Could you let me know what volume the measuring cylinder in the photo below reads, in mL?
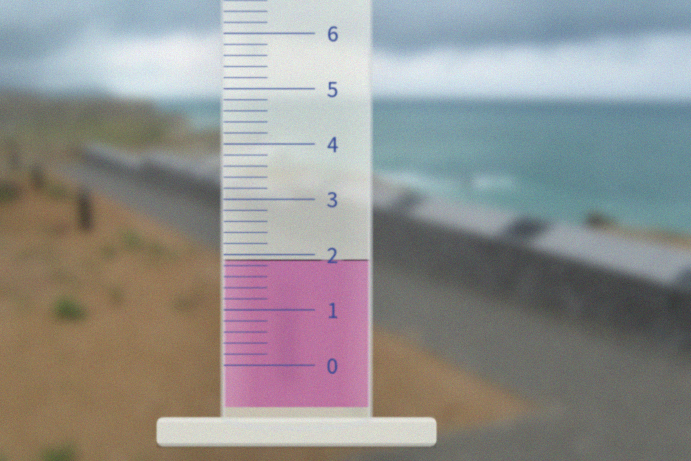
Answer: 1.9 mL
